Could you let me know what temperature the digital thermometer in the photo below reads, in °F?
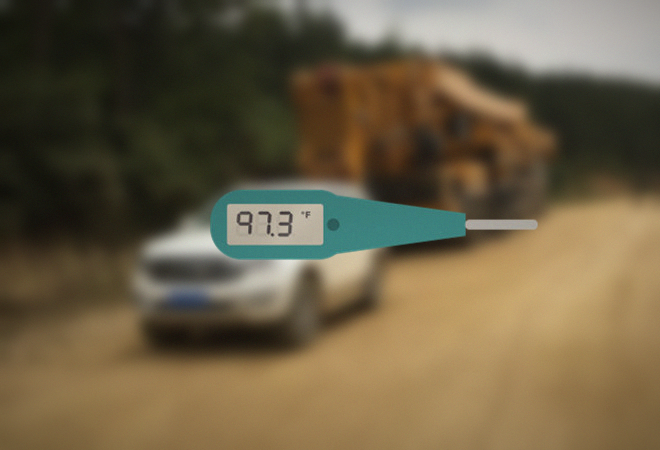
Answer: 97.3 °F
